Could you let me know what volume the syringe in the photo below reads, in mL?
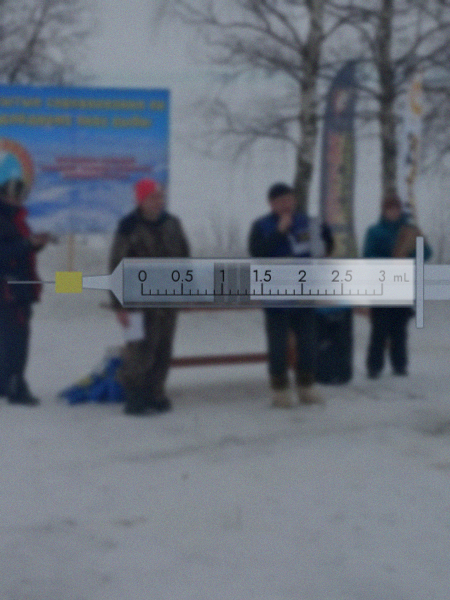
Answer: 0.9 mL
